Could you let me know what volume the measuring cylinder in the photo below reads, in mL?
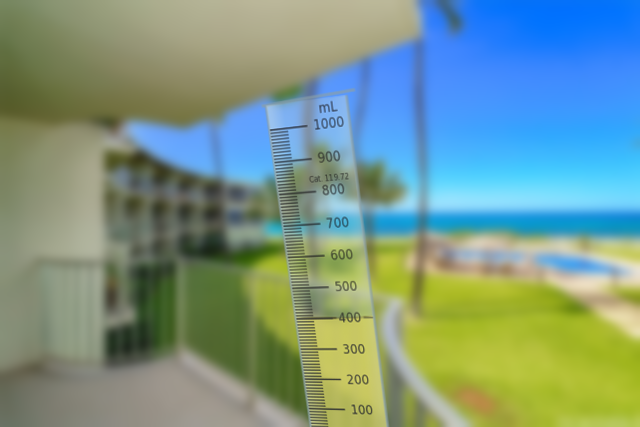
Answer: 400 mL
